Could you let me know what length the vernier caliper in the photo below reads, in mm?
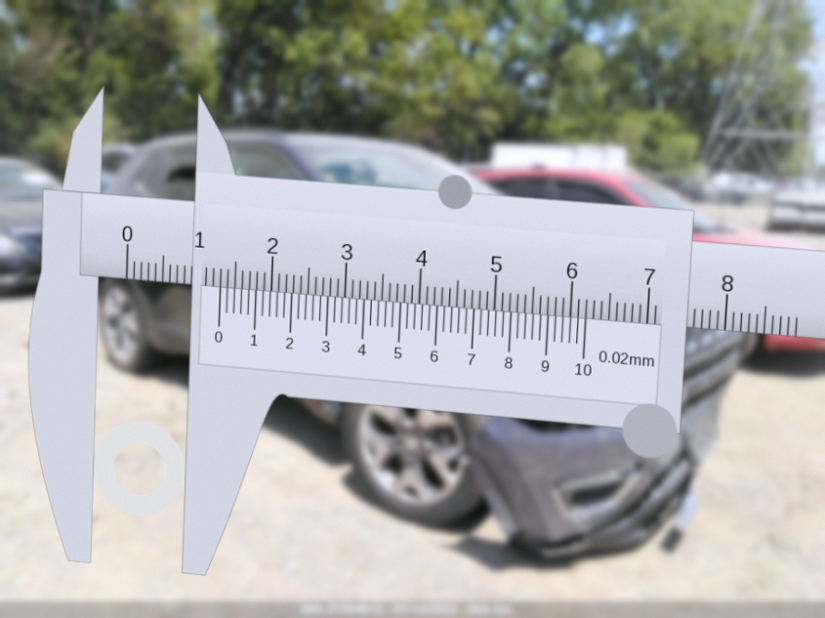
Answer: 13.0 mm
